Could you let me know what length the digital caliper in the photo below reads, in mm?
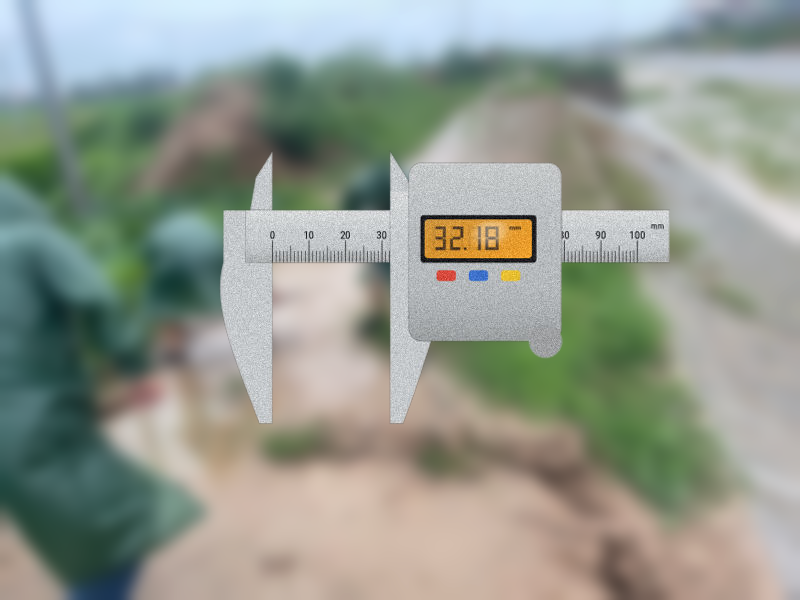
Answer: 32.18 mm
